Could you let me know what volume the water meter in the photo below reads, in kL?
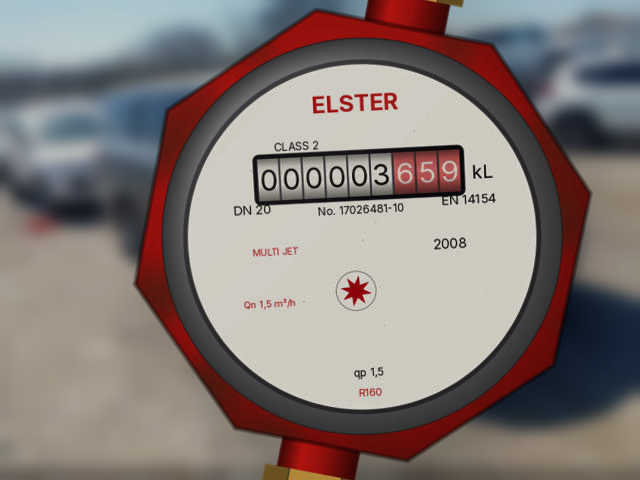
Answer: 3.659 kL
